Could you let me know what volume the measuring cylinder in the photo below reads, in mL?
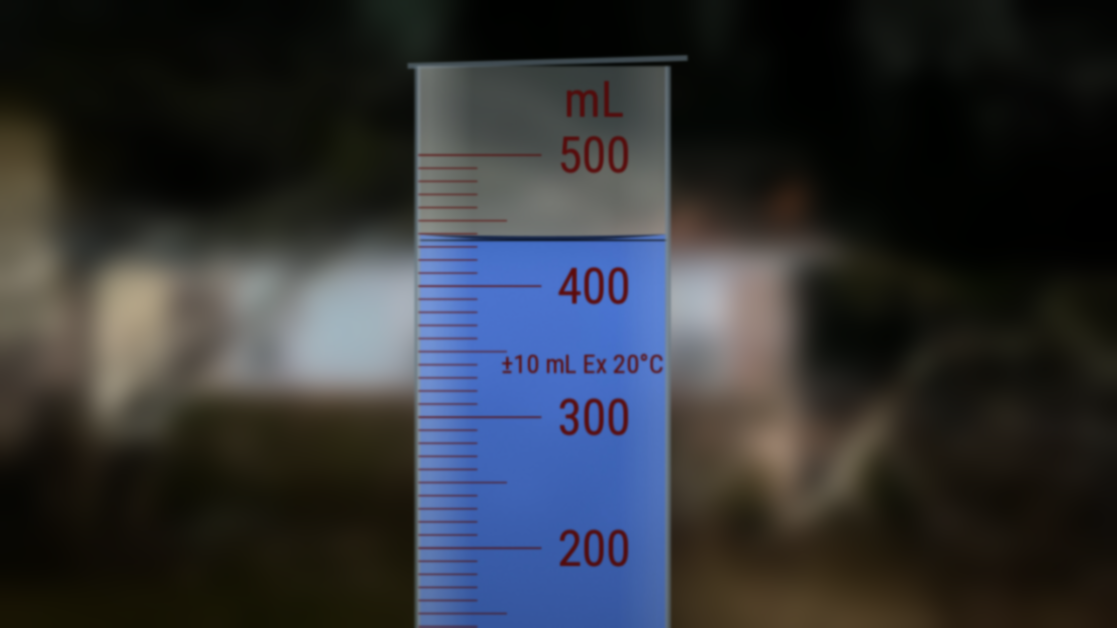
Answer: 435 mL
